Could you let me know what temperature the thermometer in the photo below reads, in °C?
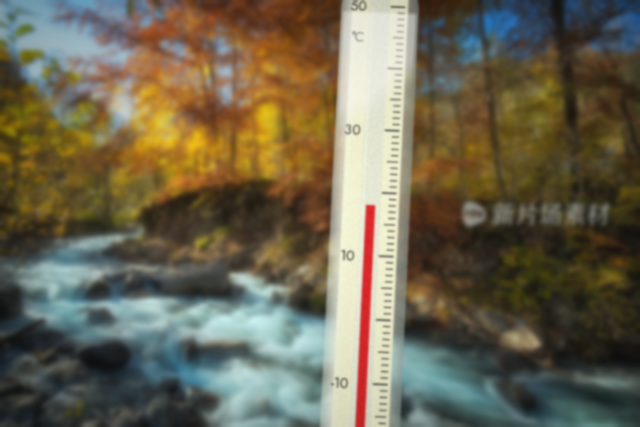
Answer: 18 °C
